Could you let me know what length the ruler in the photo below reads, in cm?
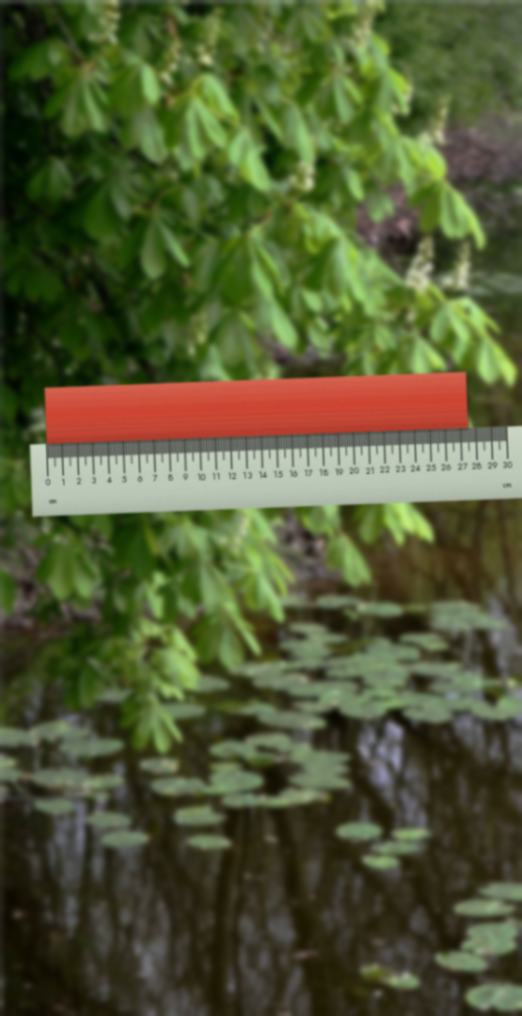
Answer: 27.5 cm
